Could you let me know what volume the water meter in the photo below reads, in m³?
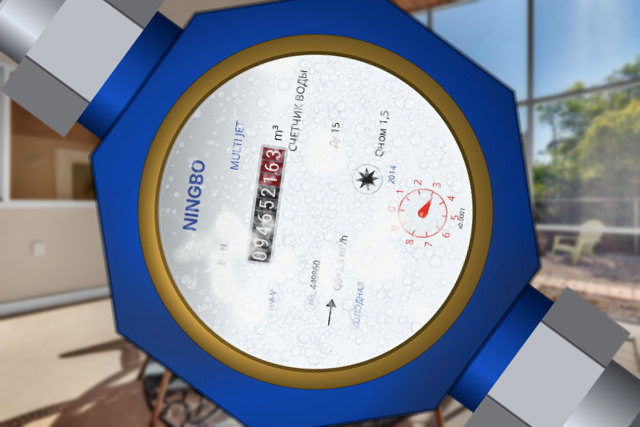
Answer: 94652.1633 m³
